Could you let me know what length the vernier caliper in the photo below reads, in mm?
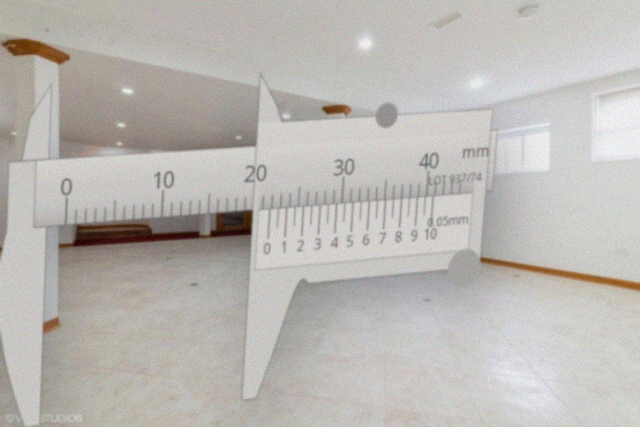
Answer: 21.8 mm
